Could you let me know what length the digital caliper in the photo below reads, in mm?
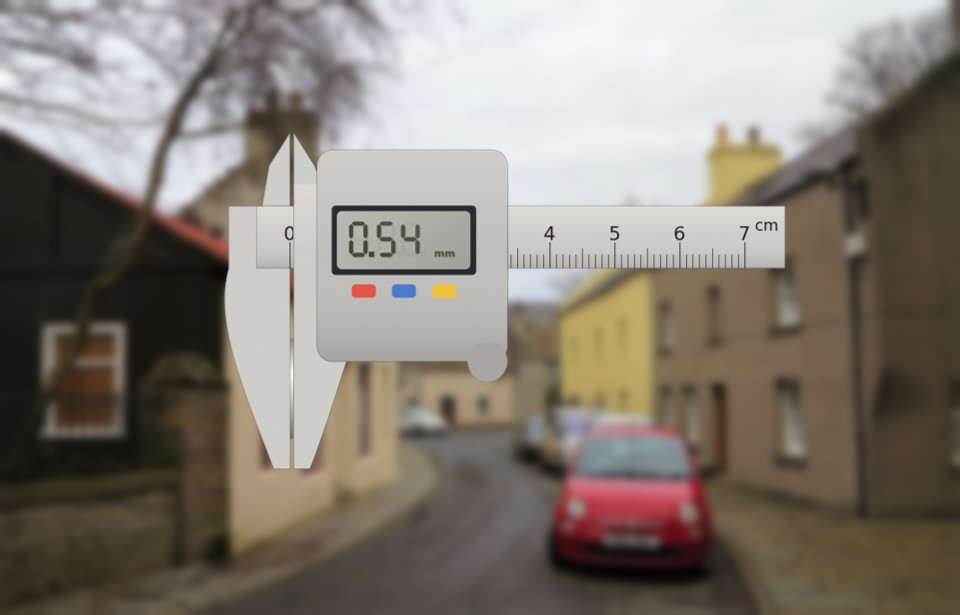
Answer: 0.54 mm
